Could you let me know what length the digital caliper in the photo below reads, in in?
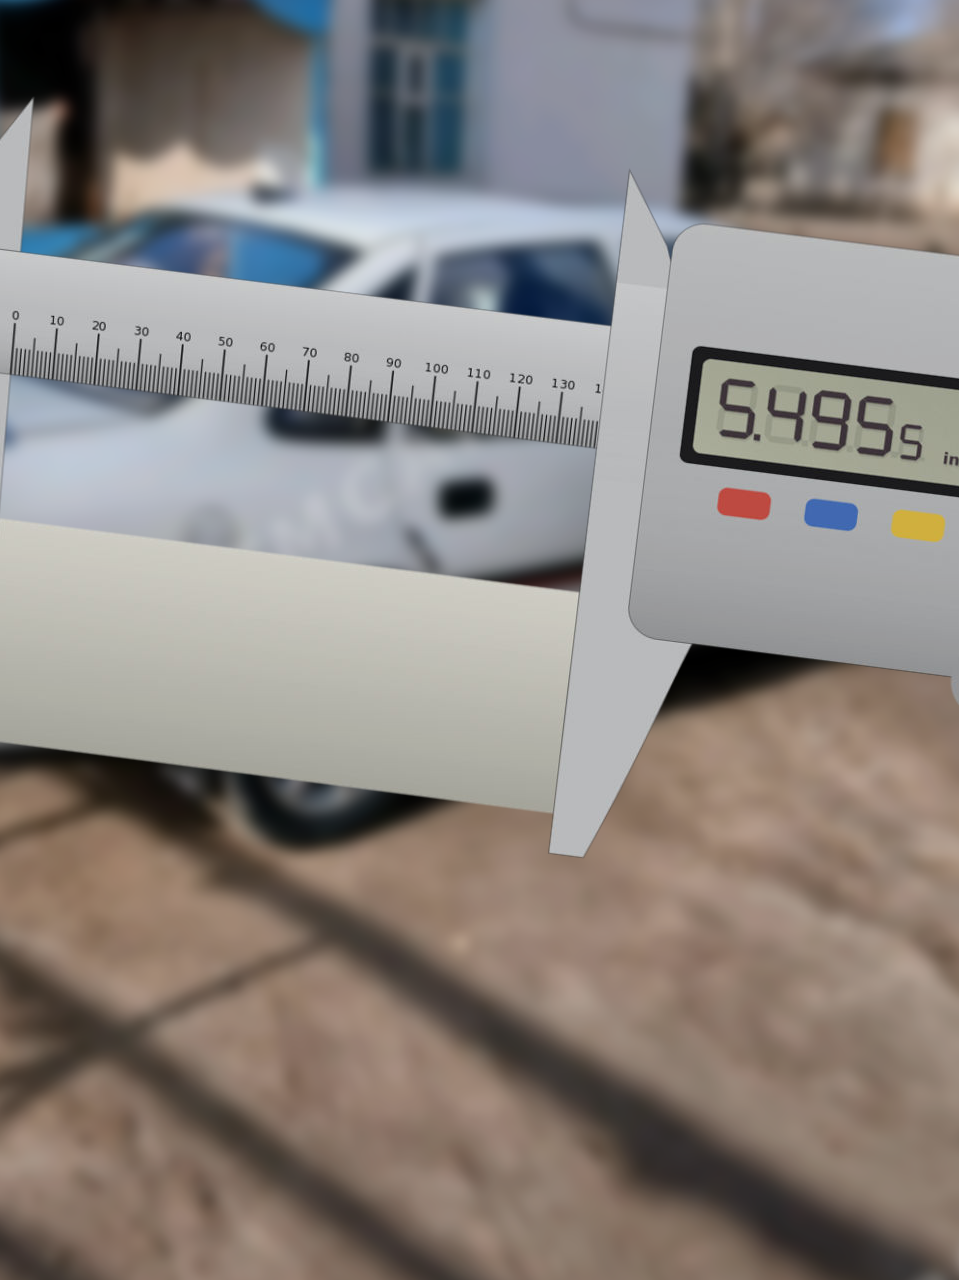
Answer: 5.4955 in
